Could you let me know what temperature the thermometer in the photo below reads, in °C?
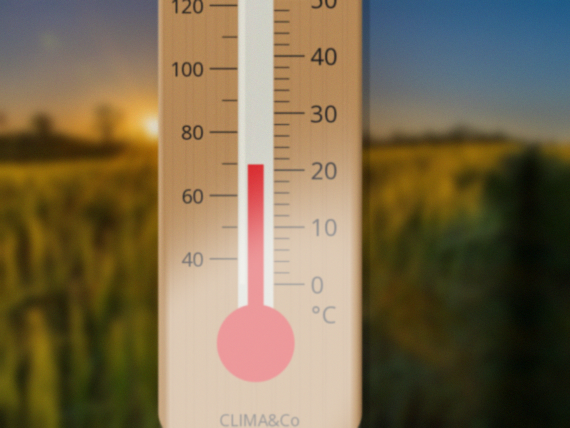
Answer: 21 °C
